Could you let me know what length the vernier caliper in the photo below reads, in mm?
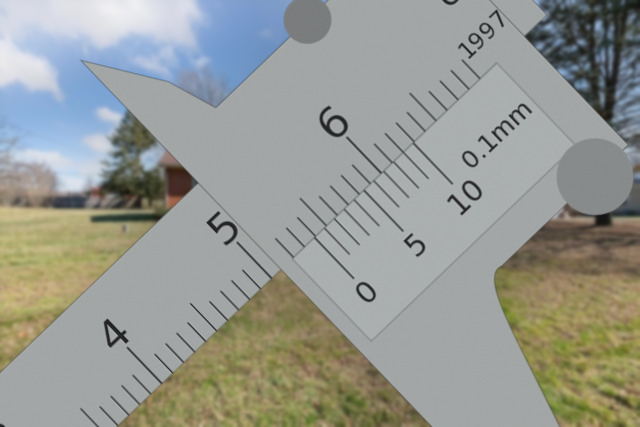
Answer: 53.9 mm
